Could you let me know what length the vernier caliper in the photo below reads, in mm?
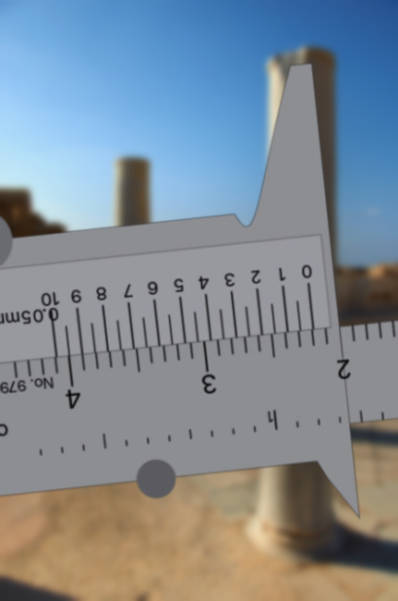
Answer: 21.9 mm
